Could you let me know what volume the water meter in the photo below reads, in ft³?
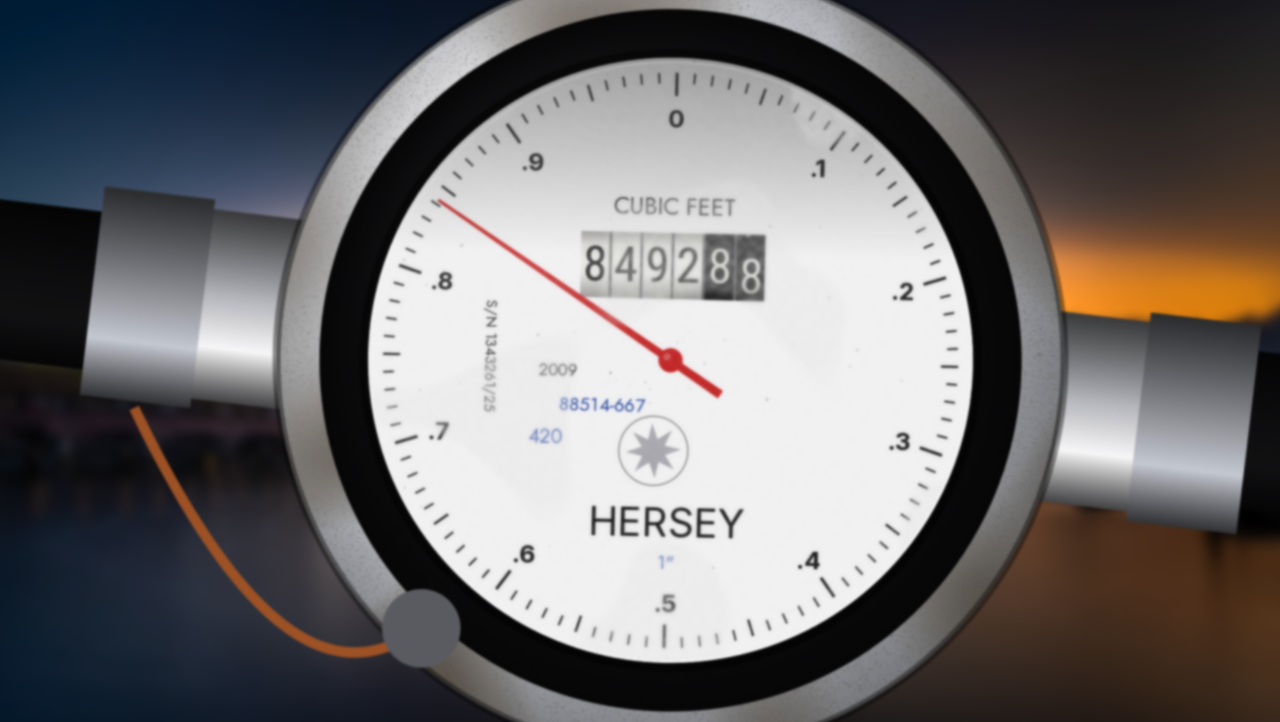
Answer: 849287.84 ft³
